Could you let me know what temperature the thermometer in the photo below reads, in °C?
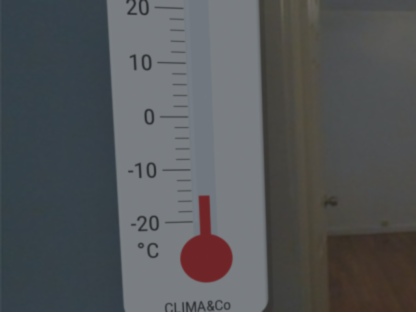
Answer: -15 °C
